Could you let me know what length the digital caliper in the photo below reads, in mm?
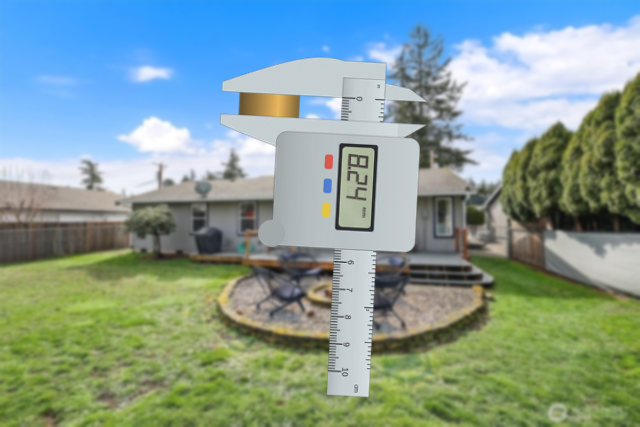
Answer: 8.24 mm
